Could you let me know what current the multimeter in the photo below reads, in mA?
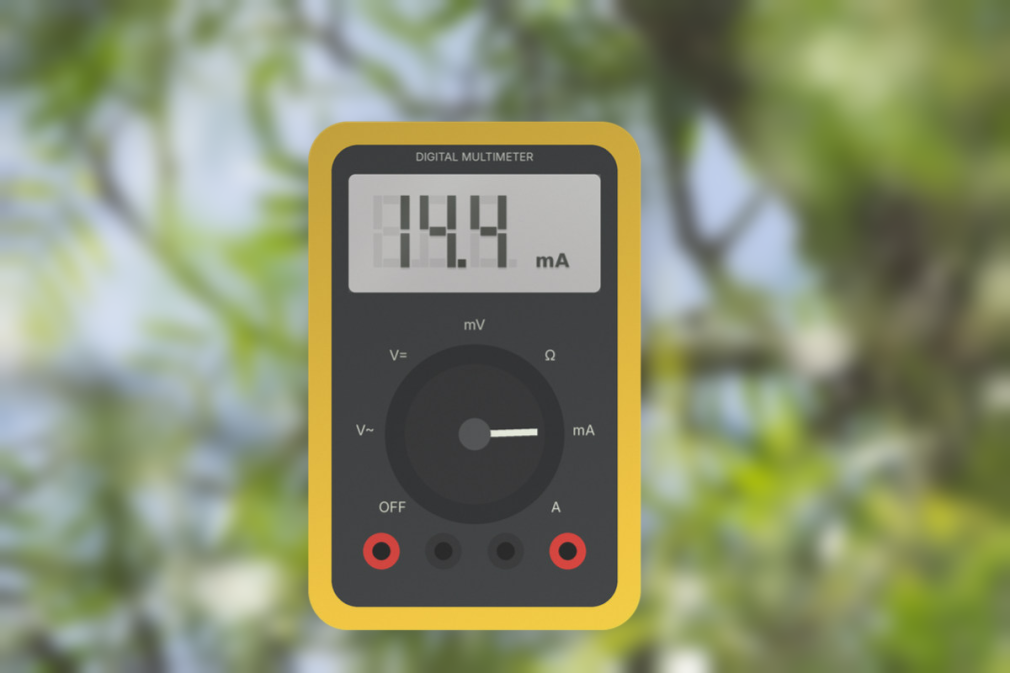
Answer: 14.4 mA
